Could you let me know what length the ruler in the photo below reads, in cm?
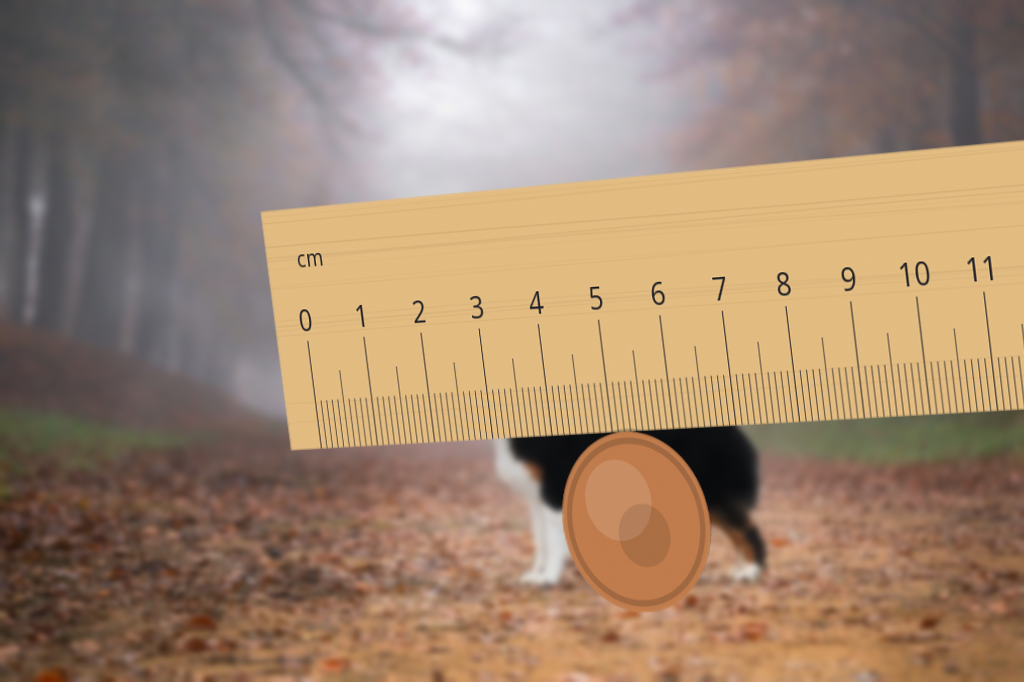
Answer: 2.4 cm
